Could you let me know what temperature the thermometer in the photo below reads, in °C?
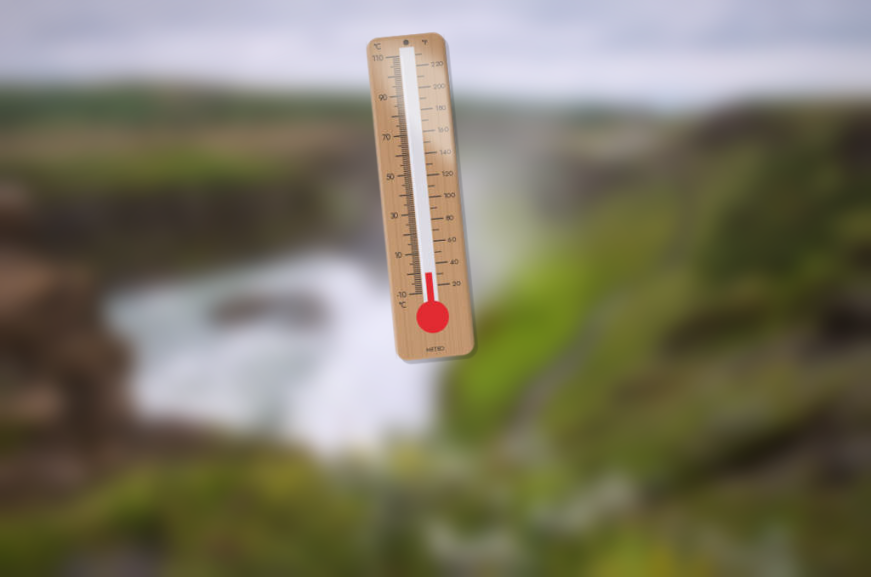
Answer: 0 °C
